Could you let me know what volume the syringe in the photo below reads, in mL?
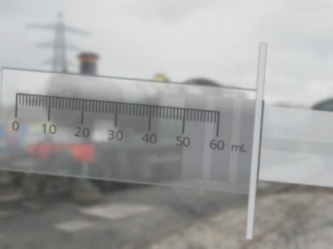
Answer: 50 mL
